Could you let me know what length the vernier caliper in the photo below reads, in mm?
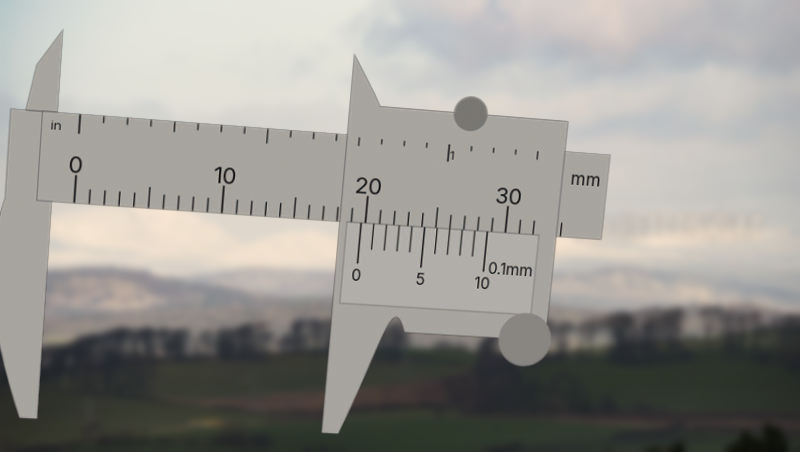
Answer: 19.7 mm
